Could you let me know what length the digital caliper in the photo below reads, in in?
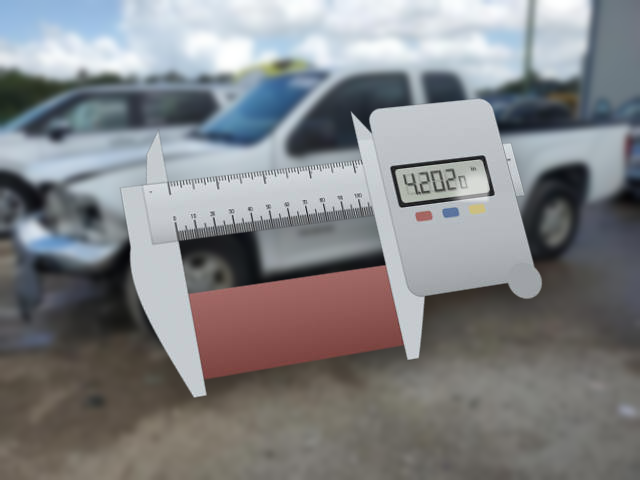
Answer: 4.2020 in
